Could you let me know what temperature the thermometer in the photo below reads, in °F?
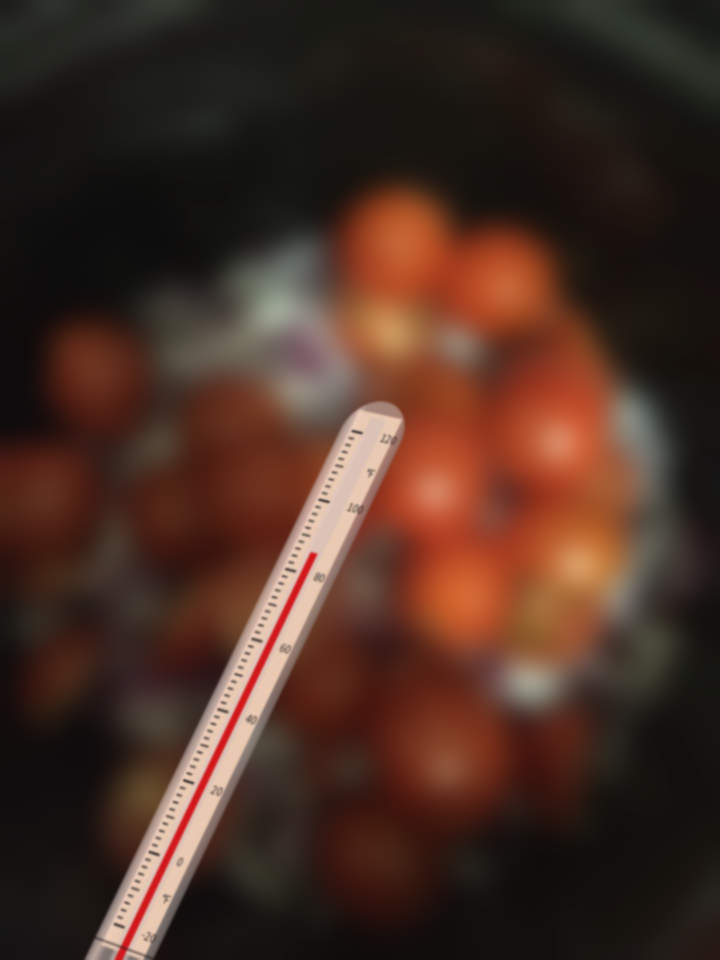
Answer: 86 °F
